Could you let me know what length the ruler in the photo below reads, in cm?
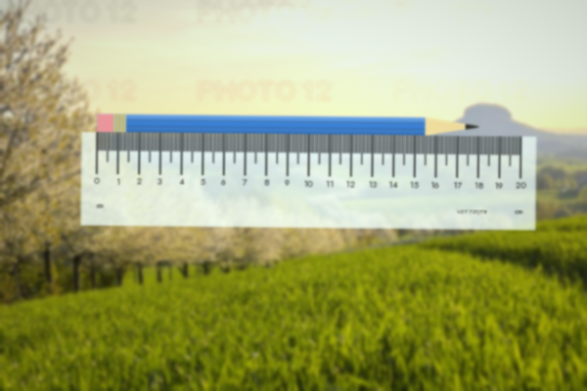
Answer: 18 cm
